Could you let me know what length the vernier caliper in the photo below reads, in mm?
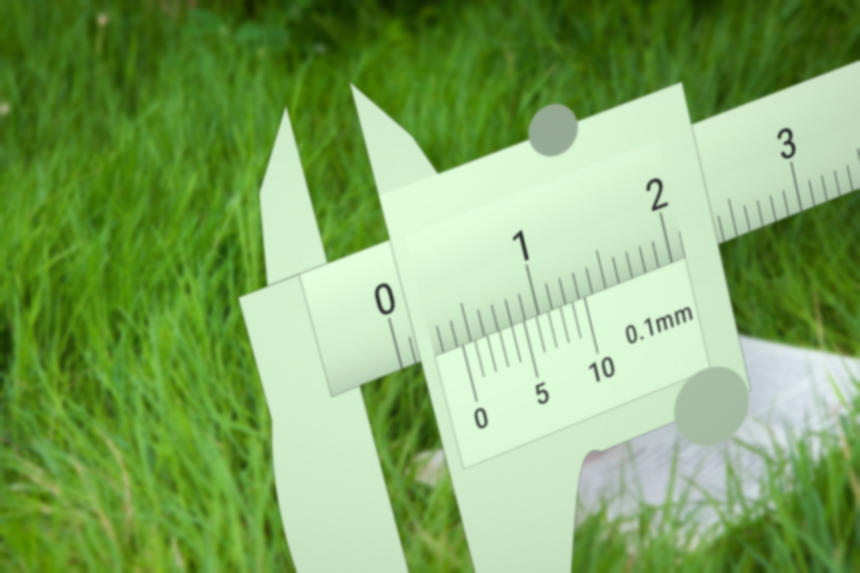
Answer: 4.4 mm
